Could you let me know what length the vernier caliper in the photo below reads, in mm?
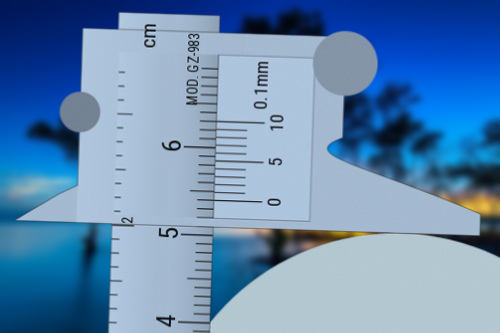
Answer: 54.0 mm
